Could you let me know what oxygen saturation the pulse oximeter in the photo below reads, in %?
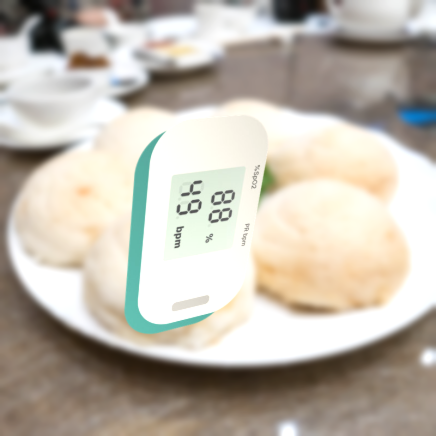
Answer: 88 %
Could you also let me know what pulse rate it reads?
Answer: 49 bpm
